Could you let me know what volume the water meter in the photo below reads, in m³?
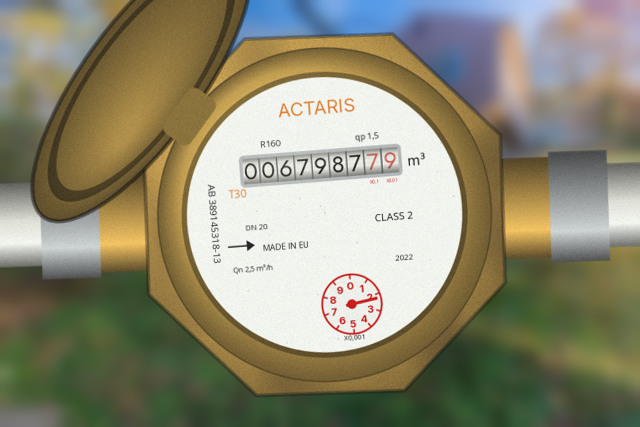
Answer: 67987.792 m³
